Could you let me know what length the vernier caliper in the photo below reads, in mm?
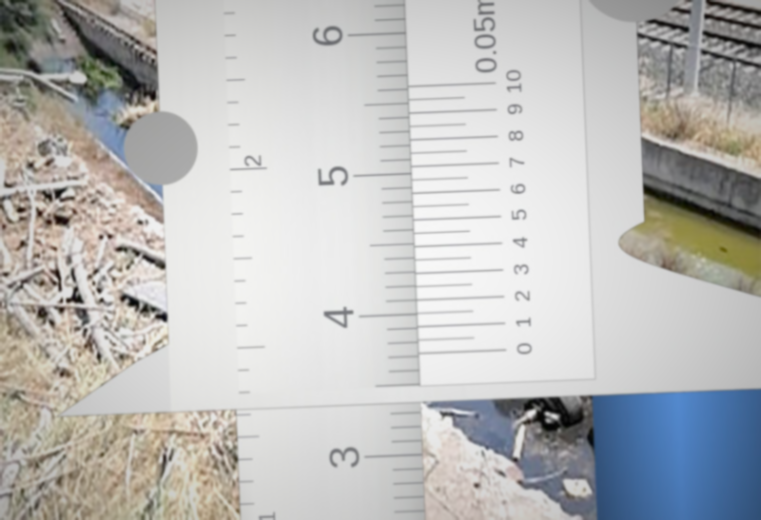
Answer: 37.2 mm
